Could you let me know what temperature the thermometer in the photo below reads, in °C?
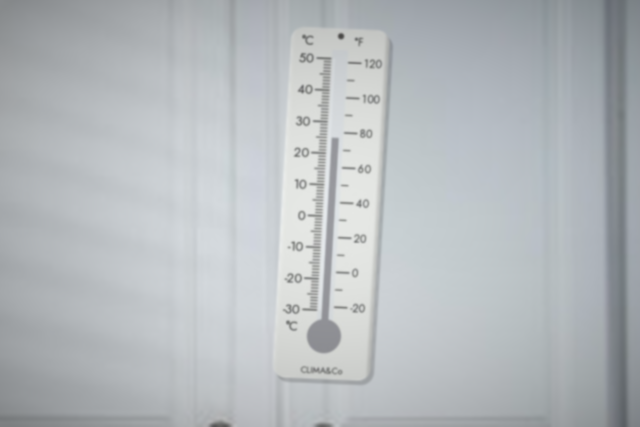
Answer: 25 °C
